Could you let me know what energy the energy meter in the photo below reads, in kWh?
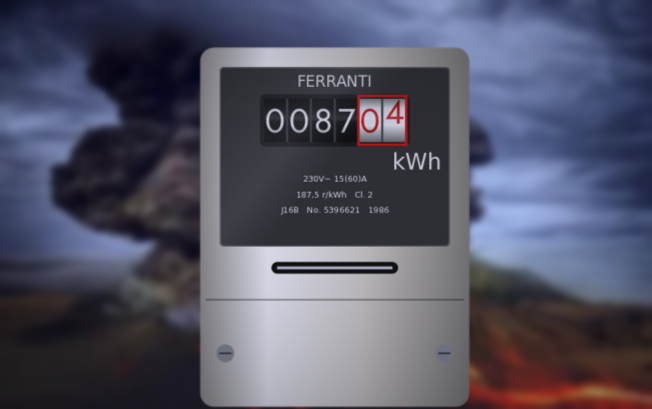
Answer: 87.04 kWh
